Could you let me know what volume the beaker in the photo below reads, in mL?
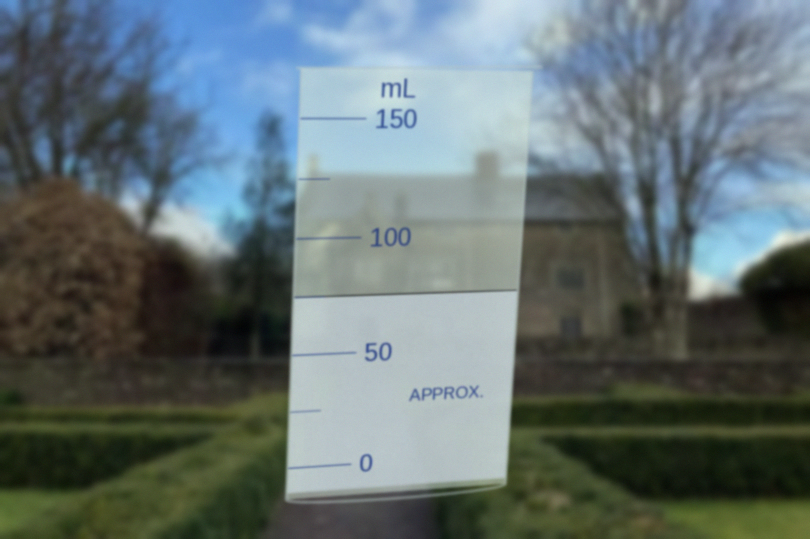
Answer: 75 mL
